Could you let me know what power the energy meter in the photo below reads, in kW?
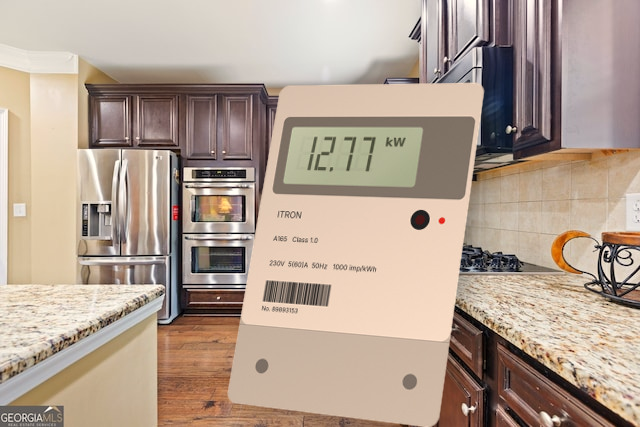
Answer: 12.77 kW
